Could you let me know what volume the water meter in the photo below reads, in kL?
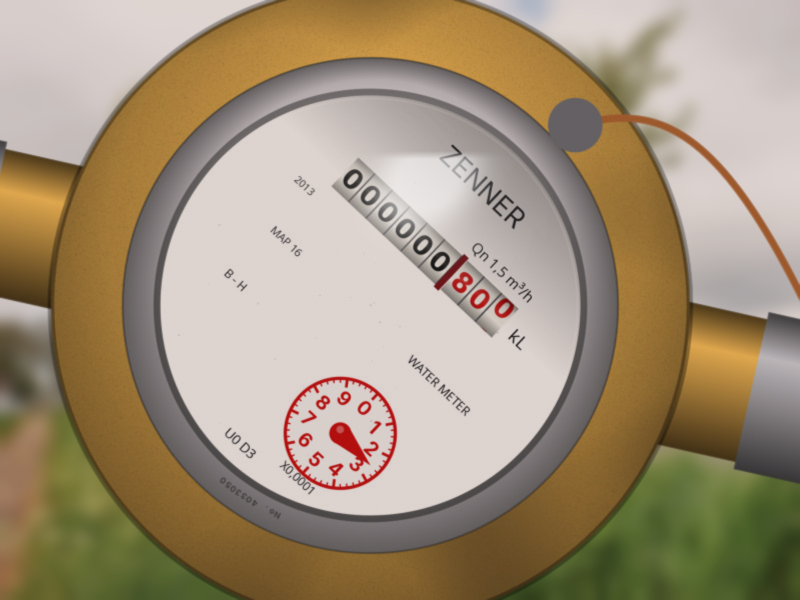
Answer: 0.8002 kL
